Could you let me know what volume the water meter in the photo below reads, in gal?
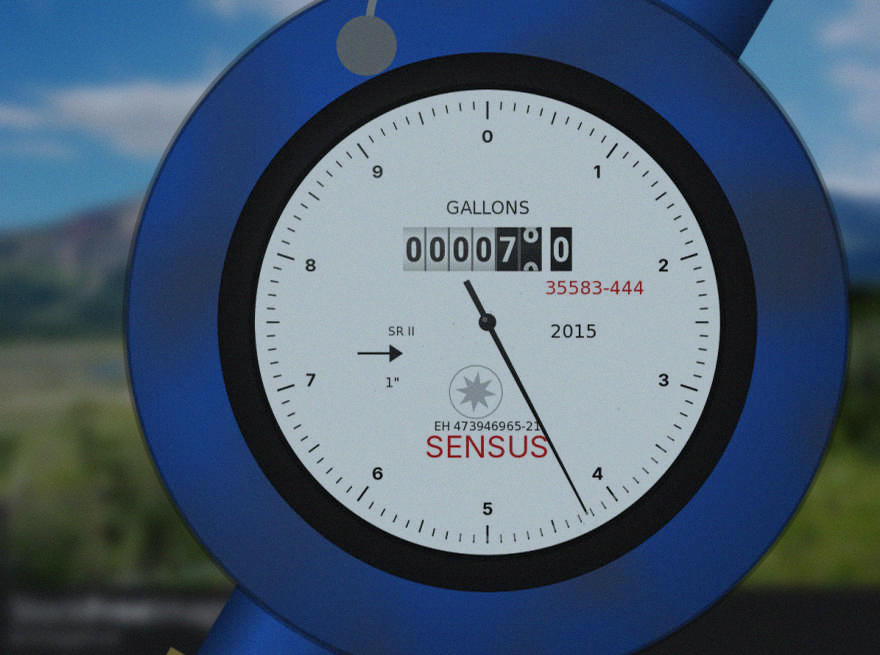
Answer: 784.2 gal
